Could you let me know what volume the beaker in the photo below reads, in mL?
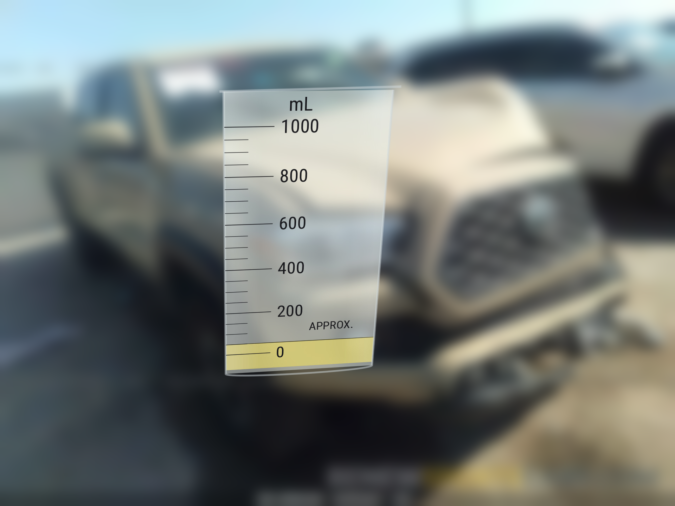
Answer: 50 mL
